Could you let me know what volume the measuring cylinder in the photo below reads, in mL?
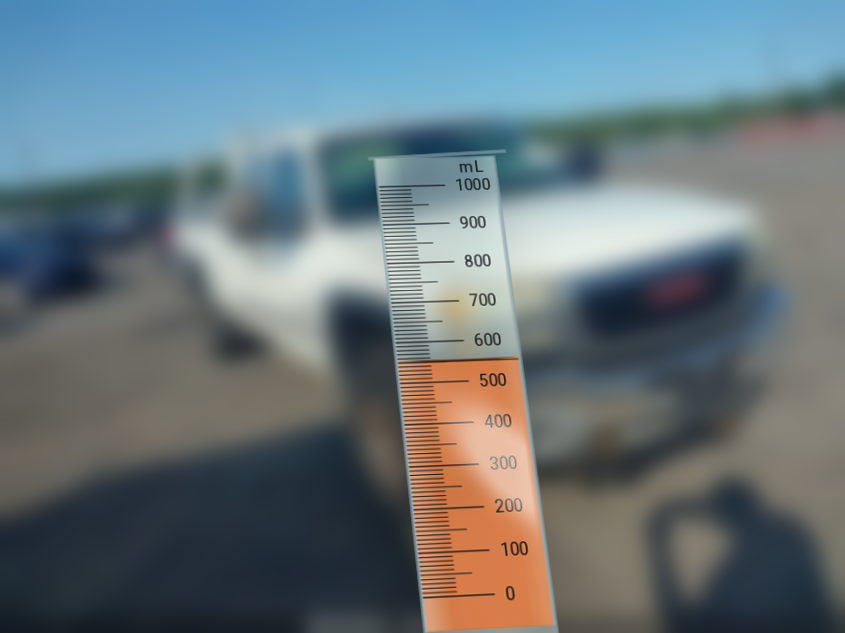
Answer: 550 mL
